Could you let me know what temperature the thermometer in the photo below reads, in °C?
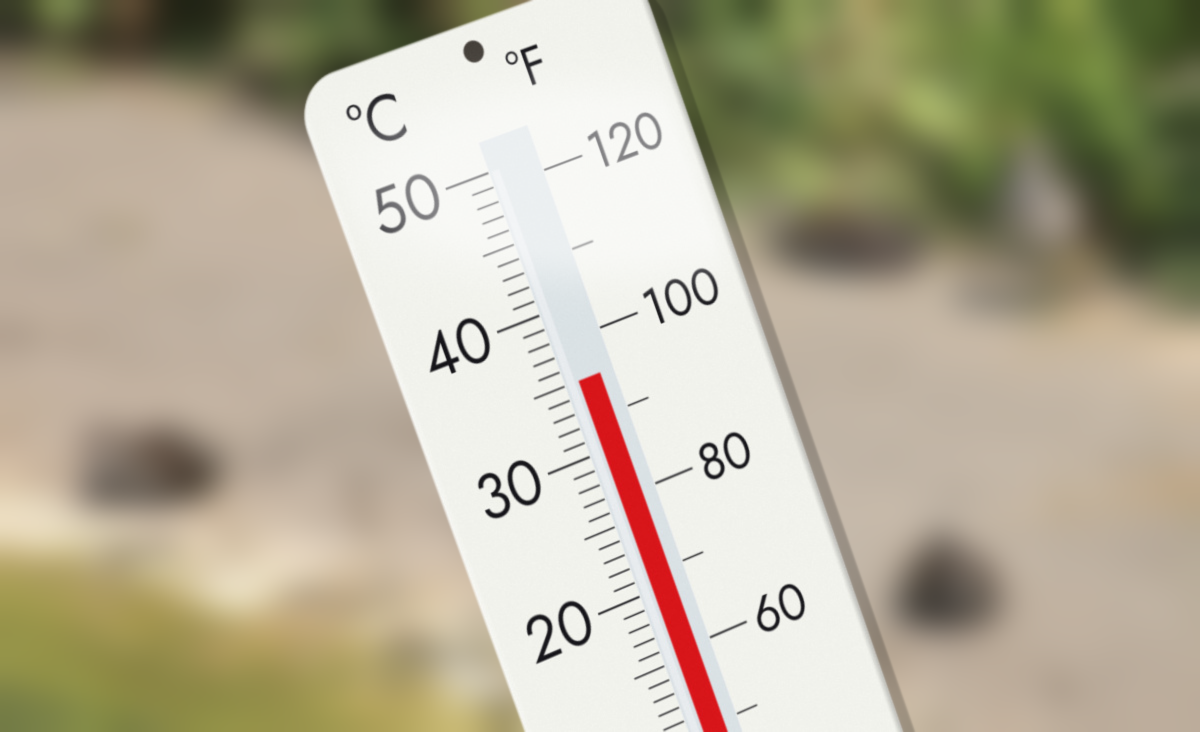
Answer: 35 °C
